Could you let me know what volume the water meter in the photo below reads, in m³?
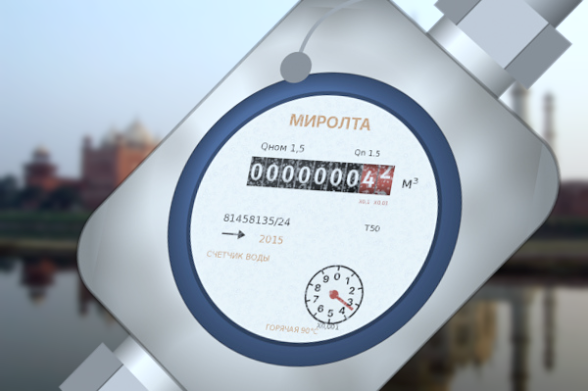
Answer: 0.423 m³
